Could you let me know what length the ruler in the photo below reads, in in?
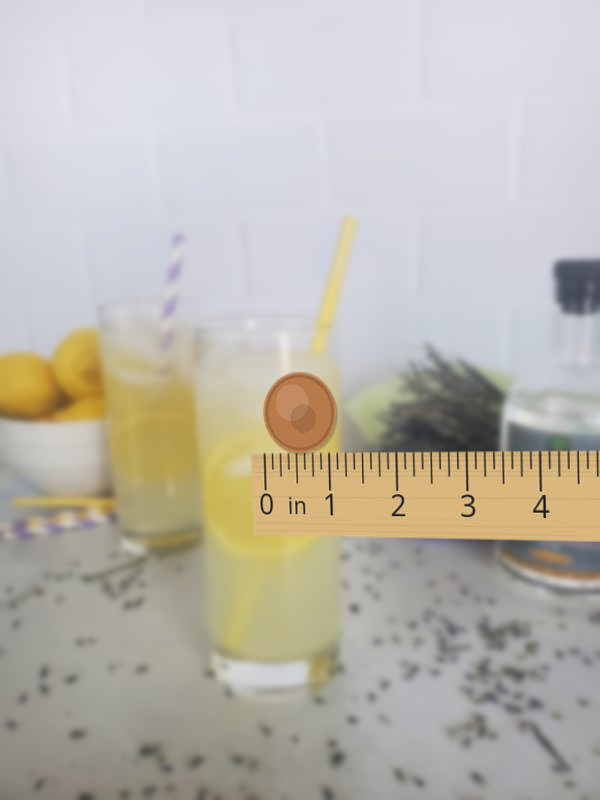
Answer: 1.125 in
